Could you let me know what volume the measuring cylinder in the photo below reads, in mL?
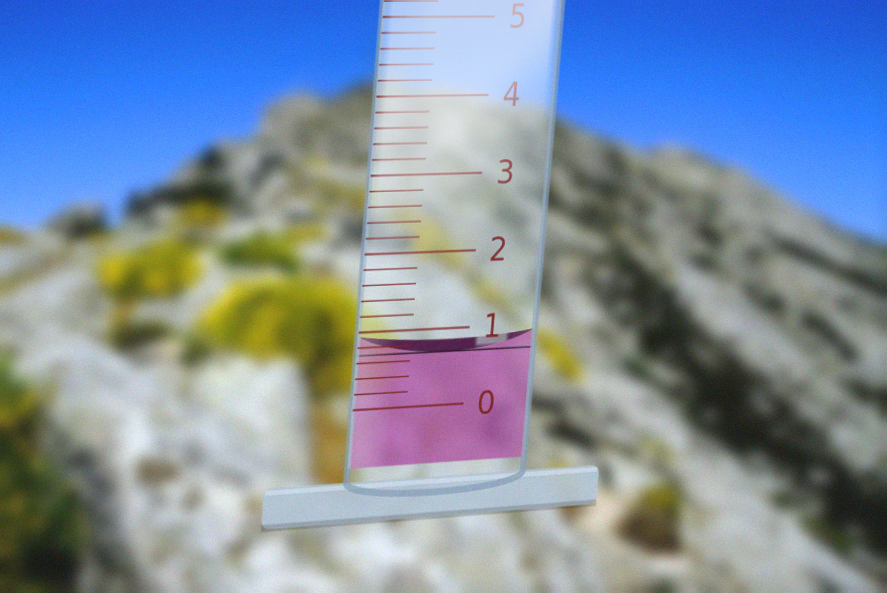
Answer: 0.7 mL
